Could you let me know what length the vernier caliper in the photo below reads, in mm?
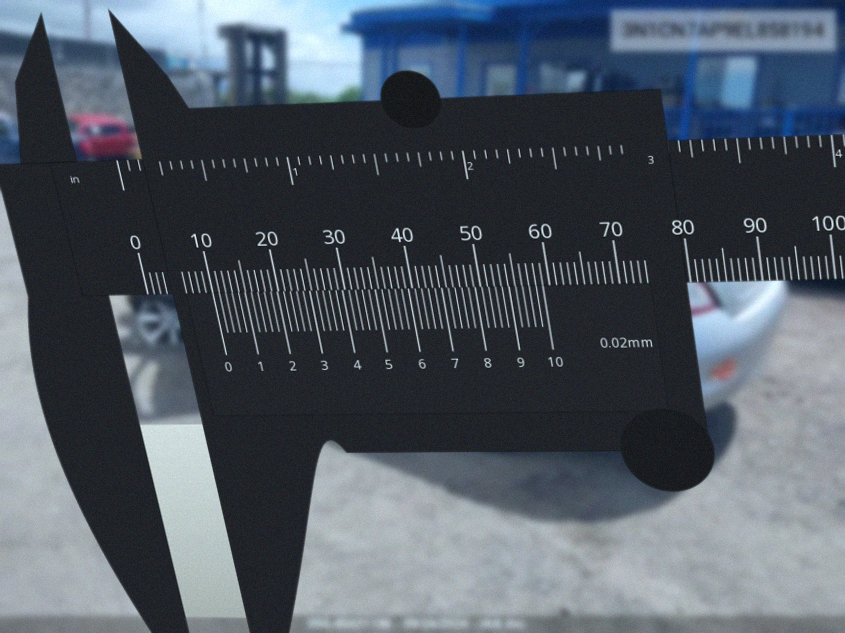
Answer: 10.0 mm
